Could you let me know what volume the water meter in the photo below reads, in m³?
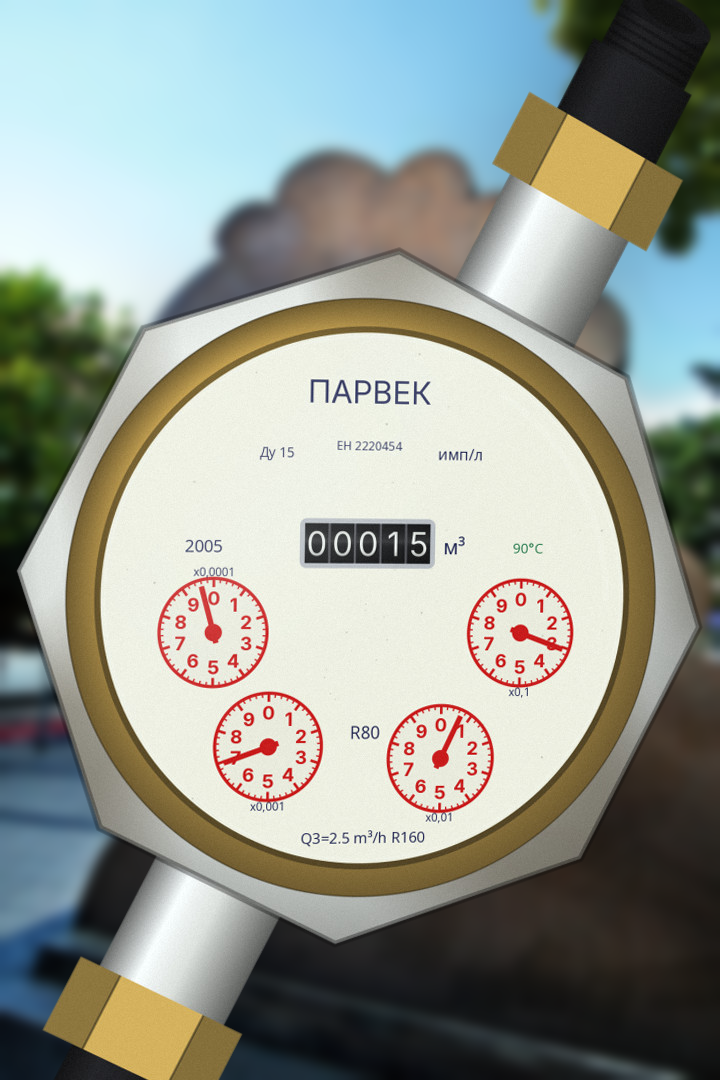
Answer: 15.3069 m³
